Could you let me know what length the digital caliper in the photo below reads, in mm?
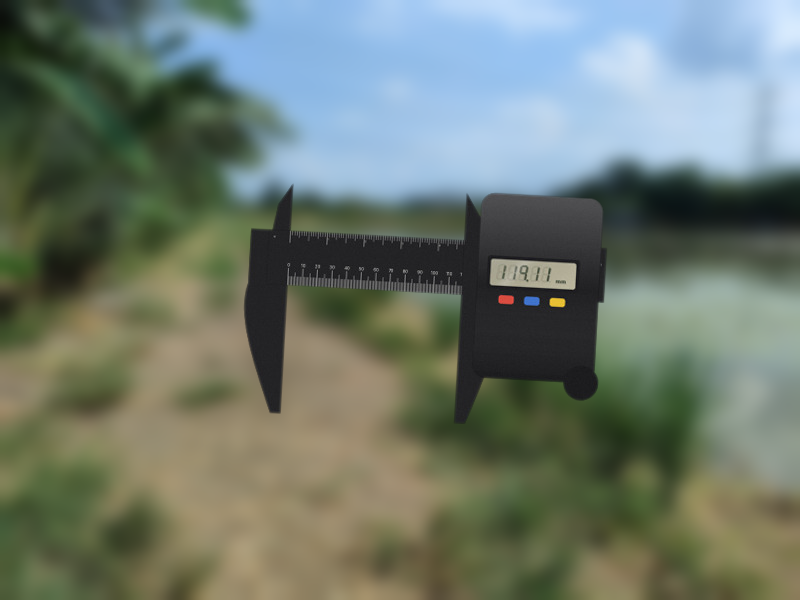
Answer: 119.11 mm
